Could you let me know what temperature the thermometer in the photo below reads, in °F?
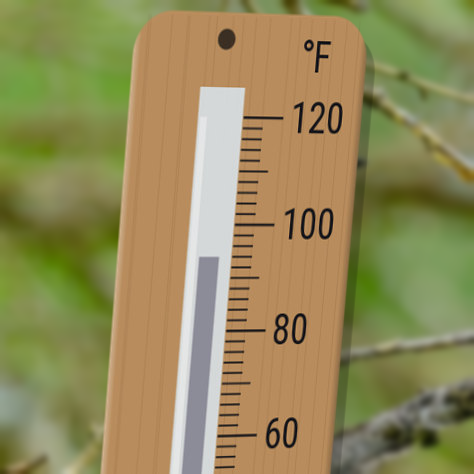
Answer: 94 °F
